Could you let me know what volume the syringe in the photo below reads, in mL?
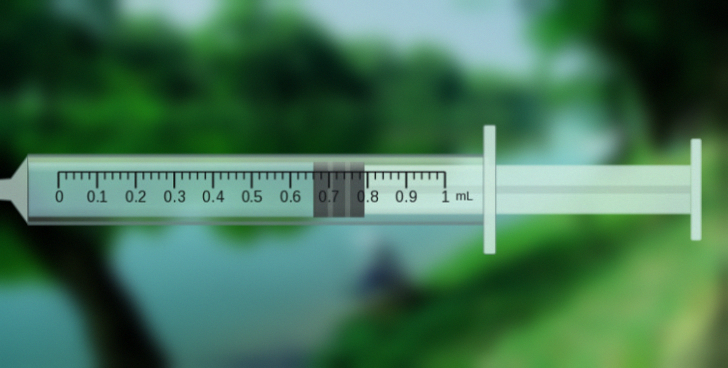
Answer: 0.66 mL
